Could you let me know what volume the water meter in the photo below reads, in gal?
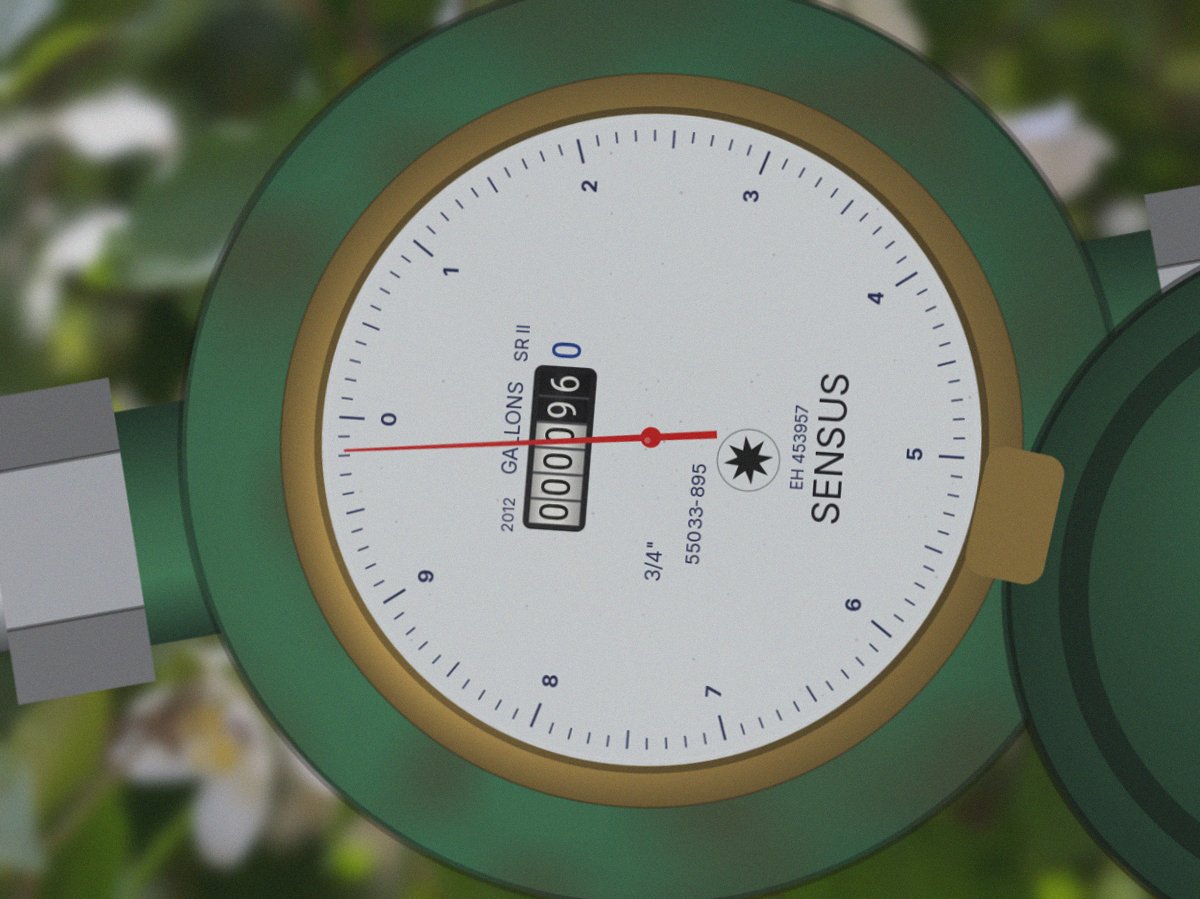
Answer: 959.8 gal
